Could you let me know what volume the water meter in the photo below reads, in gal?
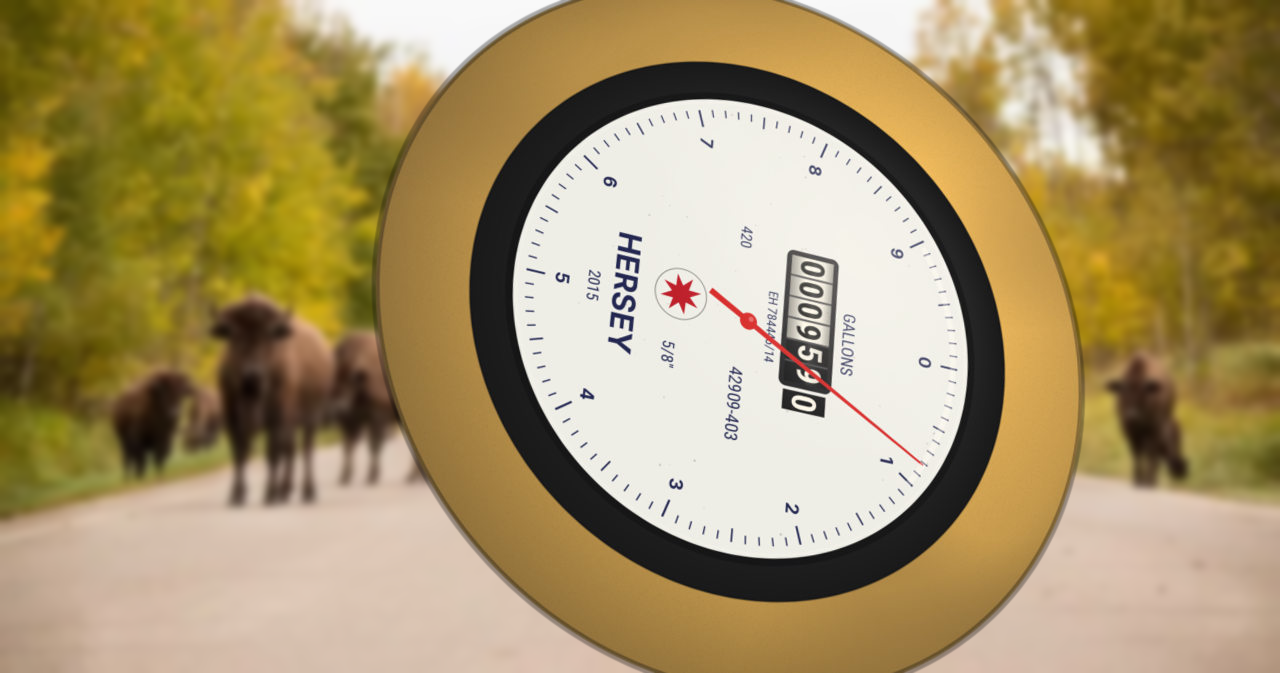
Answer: 9590.8 gal
